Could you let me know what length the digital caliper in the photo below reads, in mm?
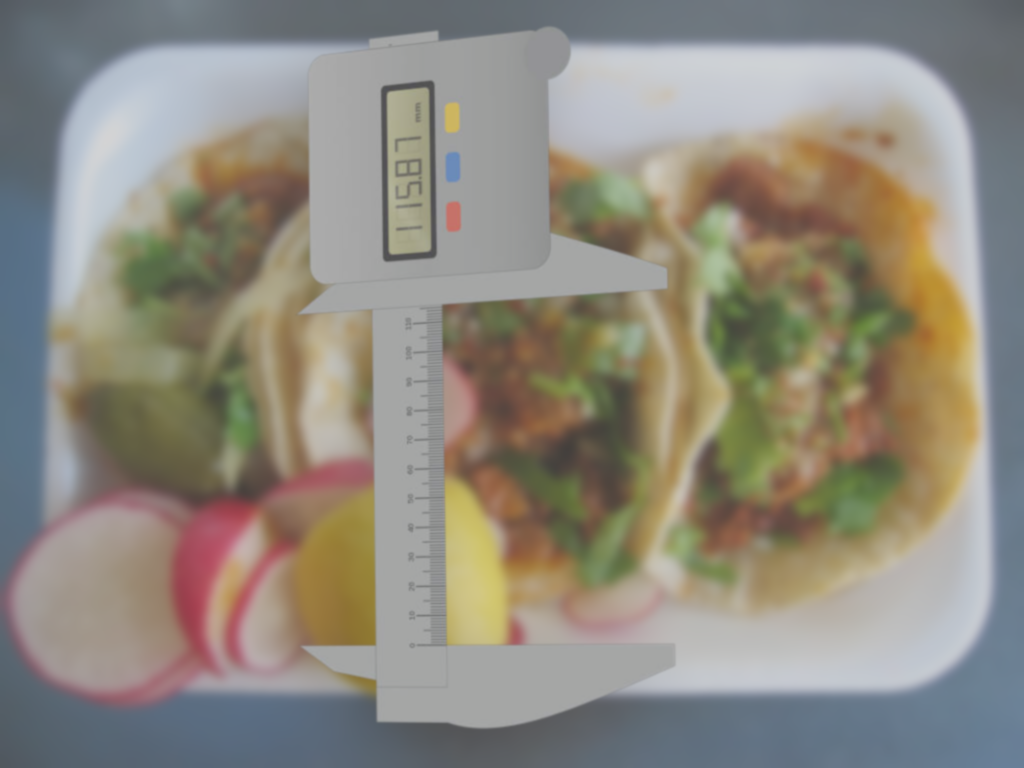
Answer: 115.87 mm
